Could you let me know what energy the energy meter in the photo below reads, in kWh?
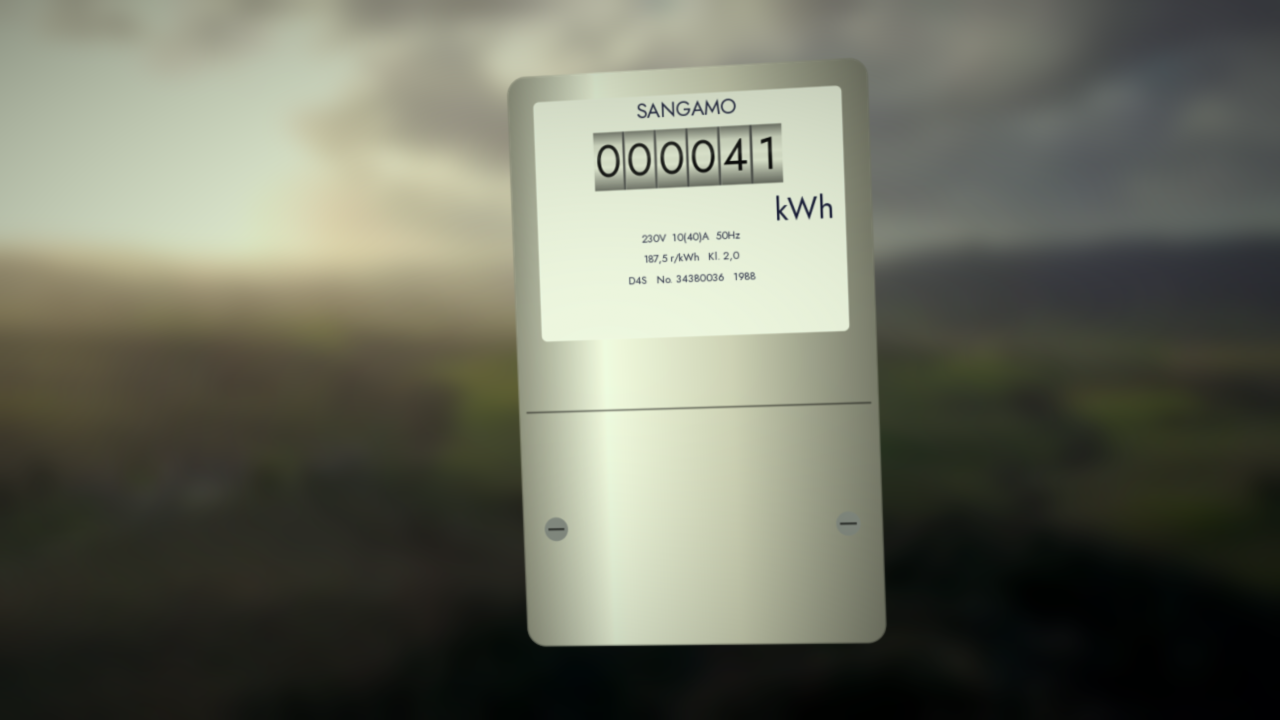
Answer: 41 kWh
